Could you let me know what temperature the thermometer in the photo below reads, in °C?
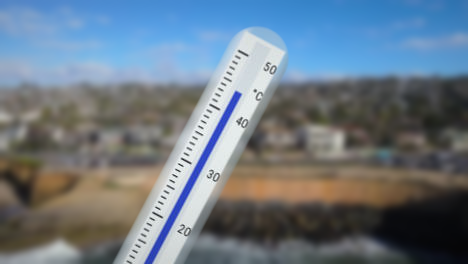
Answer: 44 °C
